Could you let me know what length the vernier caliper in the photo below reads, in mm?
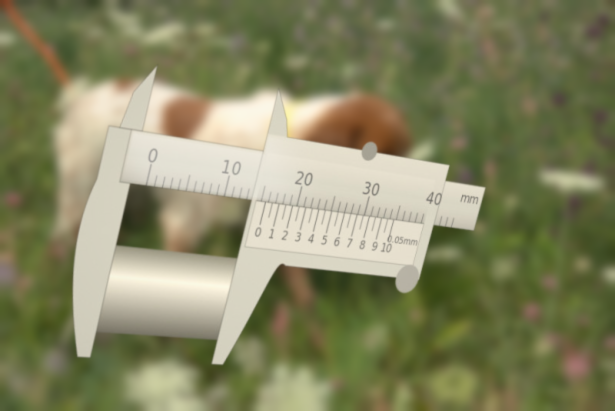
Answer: 15.6 mm
